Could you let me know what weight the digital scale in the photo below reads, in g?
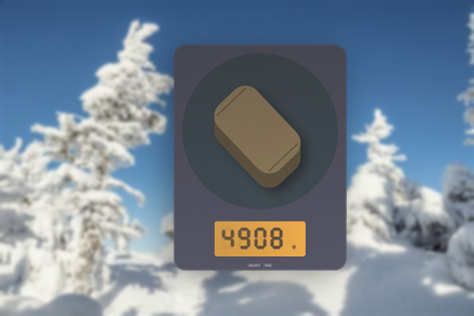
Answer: 4908 g
